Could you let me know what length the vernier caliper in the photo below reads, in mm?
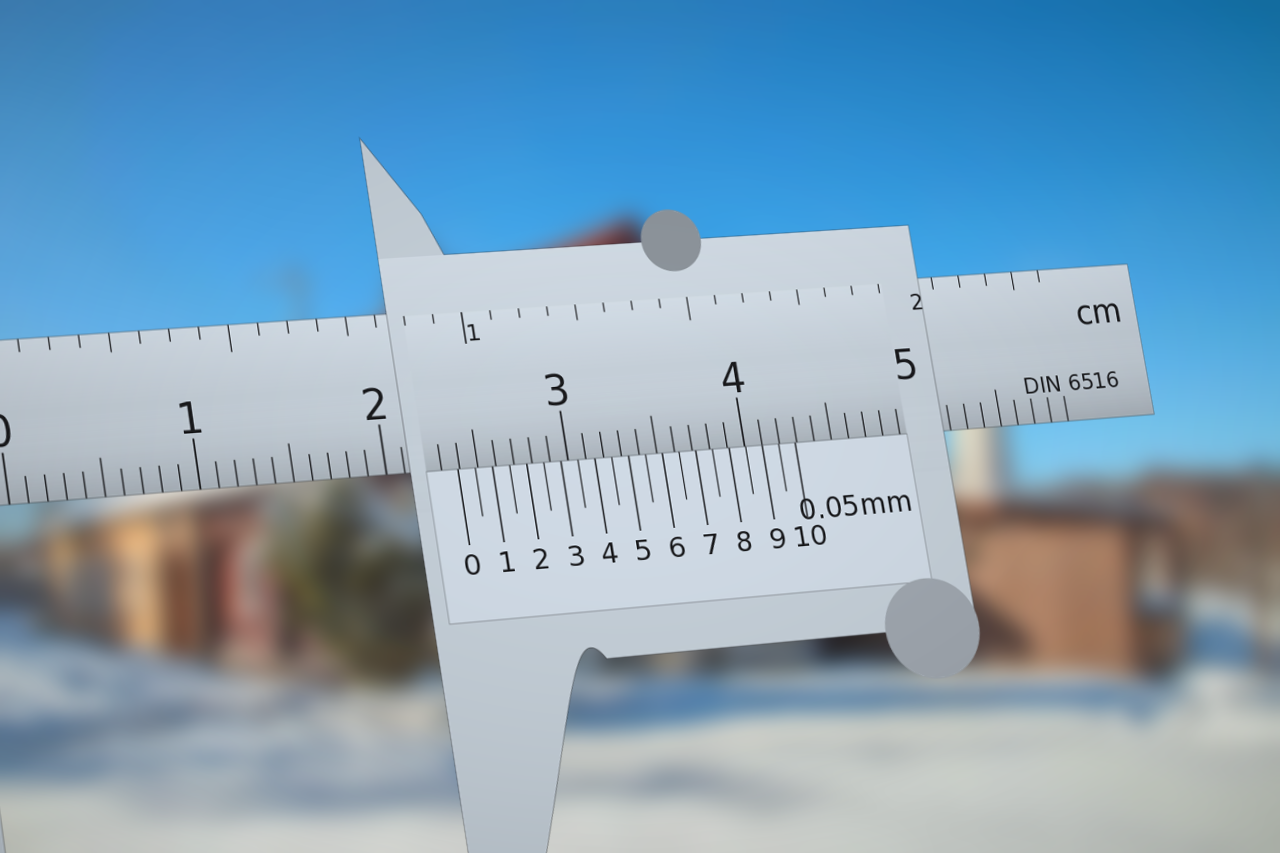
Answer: 23.9 mm
